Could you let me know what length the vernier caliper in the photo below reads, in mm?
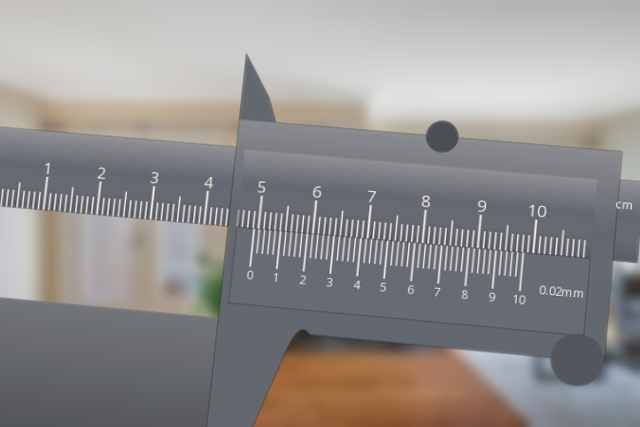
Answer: 49.2 mm
